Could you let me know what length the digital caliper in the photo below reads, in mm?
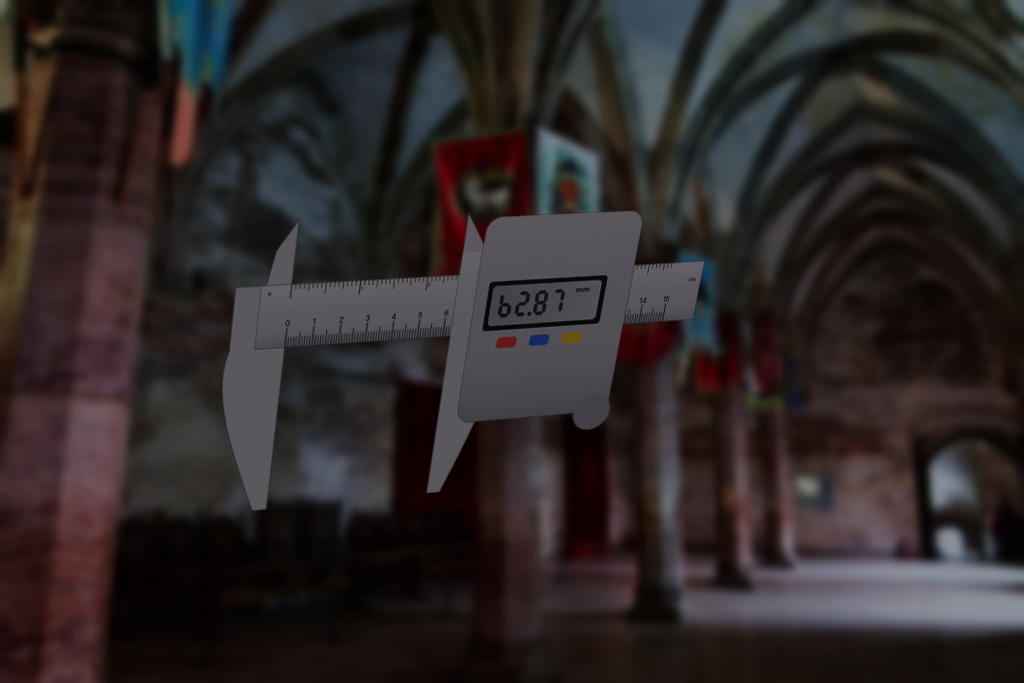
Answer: 62.87 mm
